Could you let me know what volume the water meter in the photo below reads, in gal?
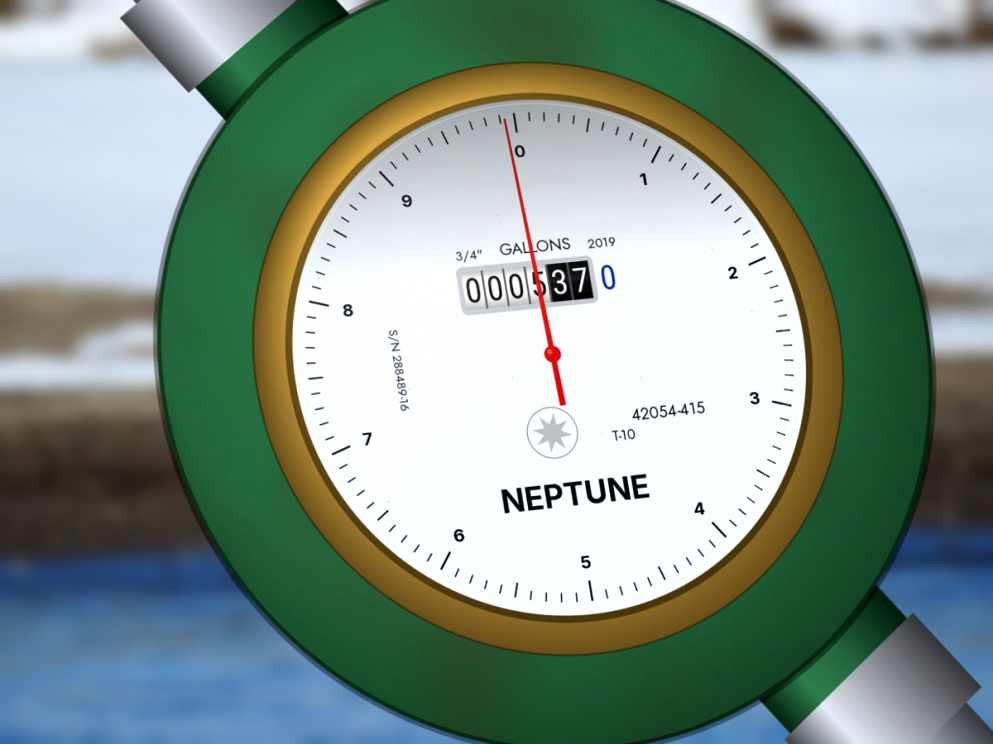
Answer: 5369.9 gal
